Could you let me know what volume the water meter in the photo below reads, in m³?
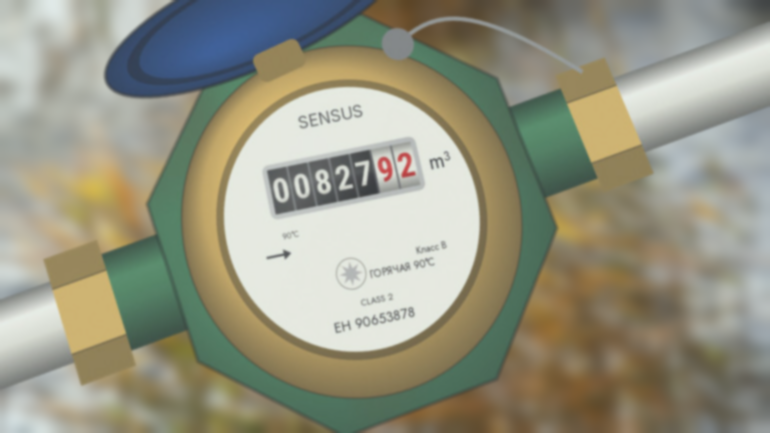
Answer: 827.92 m³
